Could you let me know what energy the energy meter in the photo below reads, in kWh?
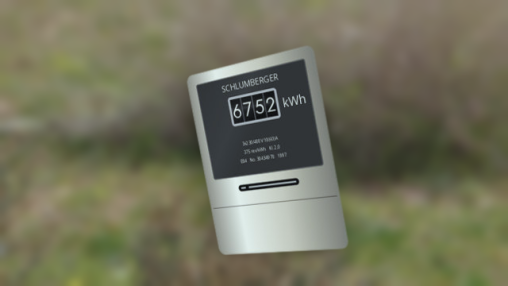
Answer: 6752 kWh
